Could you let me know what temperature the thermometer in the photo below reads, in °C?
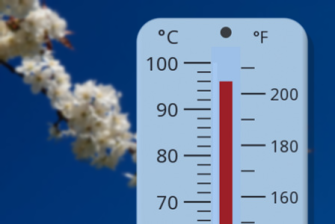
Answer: 96 °C
